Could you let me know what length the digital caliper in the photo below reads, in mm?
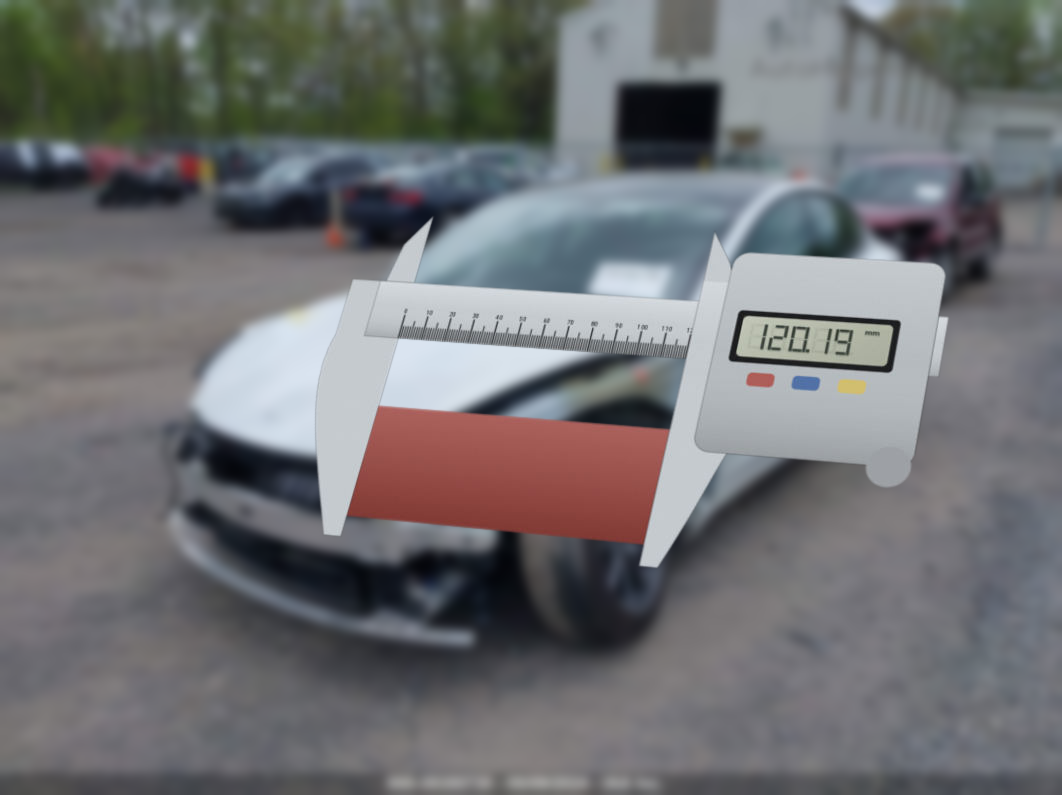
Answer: 120.19 mm
